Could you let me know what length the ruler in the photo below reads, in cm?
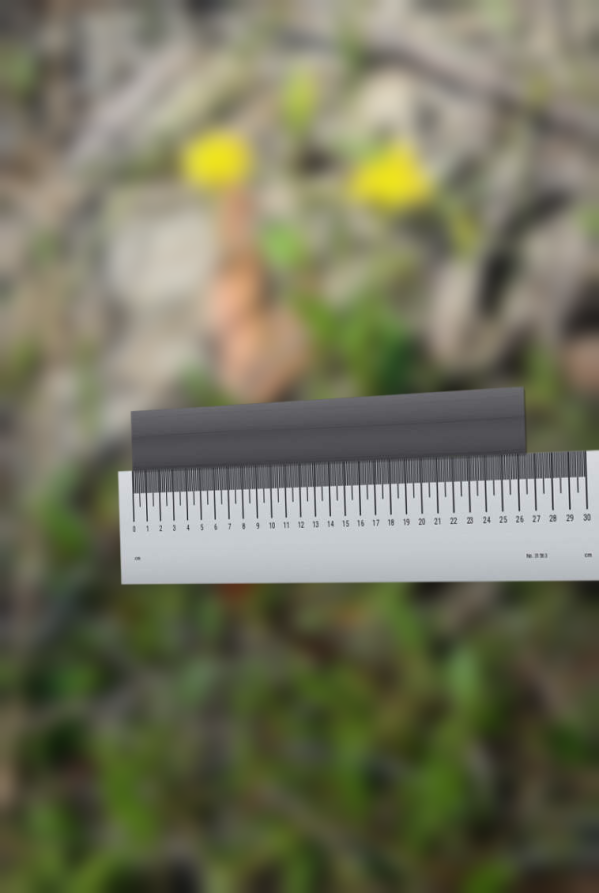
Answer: 26.5 cm
